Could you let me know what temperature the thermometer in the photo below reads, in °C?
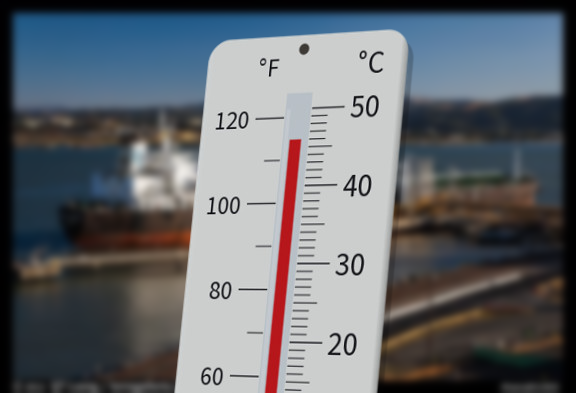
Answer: 46 °C
